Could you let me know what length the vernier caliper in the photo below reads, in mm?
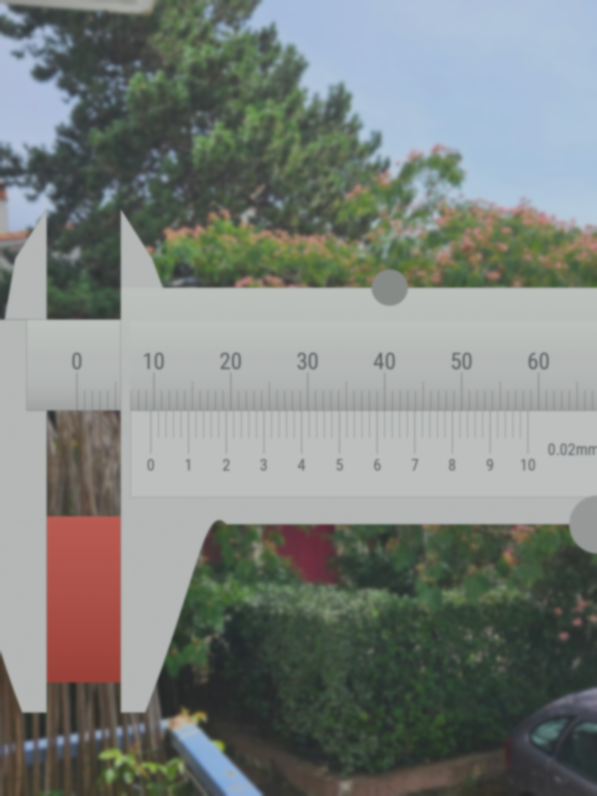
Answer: 9.6 mm
